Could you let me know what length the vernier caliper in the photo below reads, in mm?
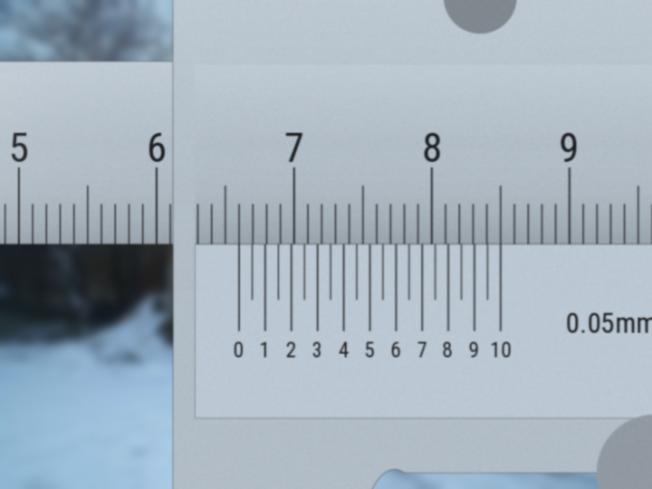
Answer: 66.0 mm
